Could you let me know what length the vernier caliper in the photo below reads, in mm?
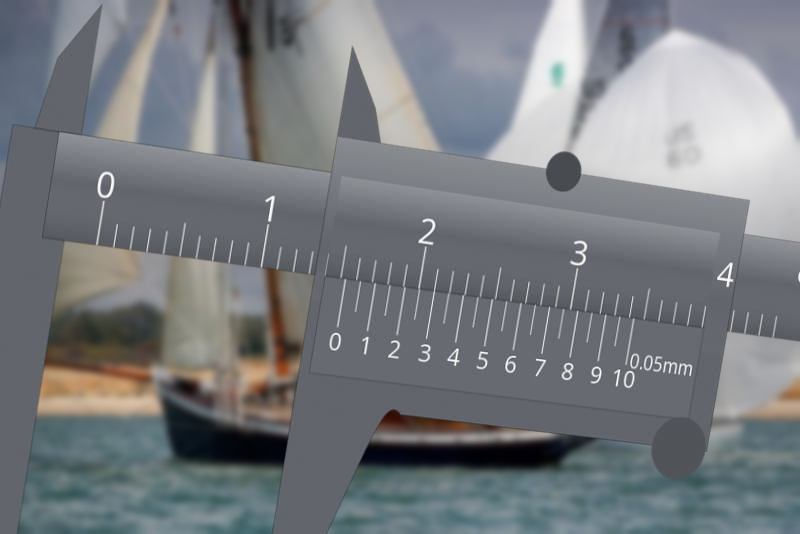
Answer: 15.3 mm
